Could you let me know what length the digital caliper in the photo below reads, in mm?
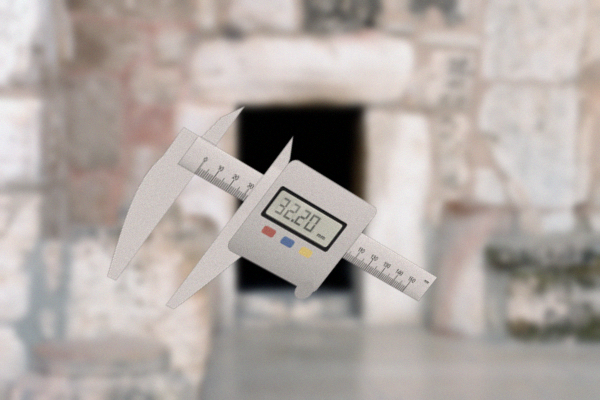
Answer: 32.20 mm
